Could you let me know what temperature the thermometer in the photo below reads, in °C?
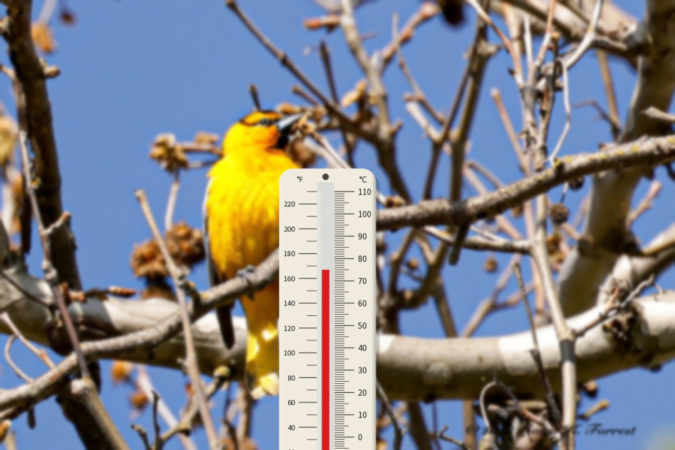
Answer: 75 °C
